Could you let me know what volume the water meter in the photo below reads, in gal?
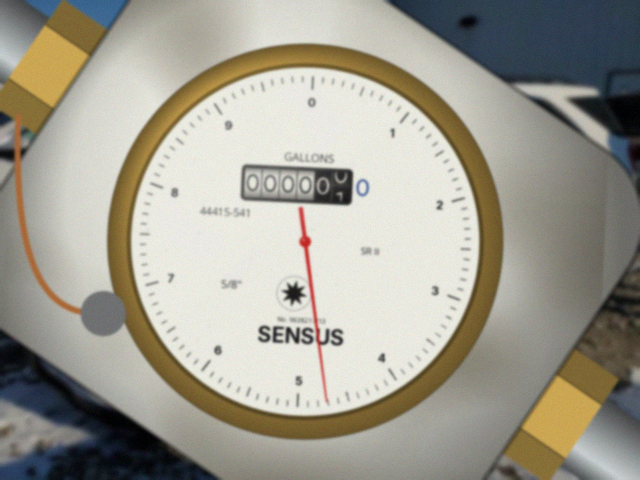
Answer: 4.7 gal
